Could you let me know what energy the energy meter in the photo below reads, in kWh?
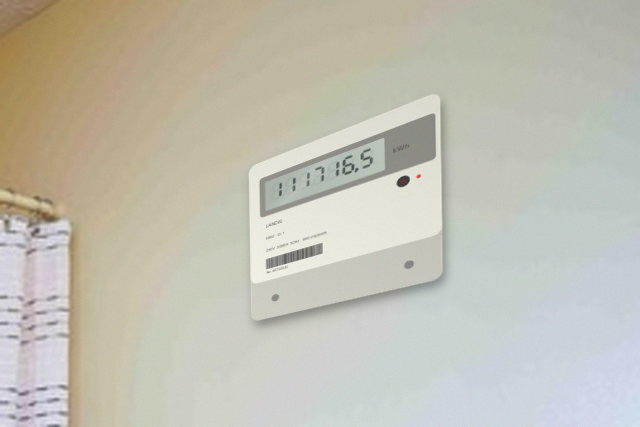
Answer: 111716.5 kWh
